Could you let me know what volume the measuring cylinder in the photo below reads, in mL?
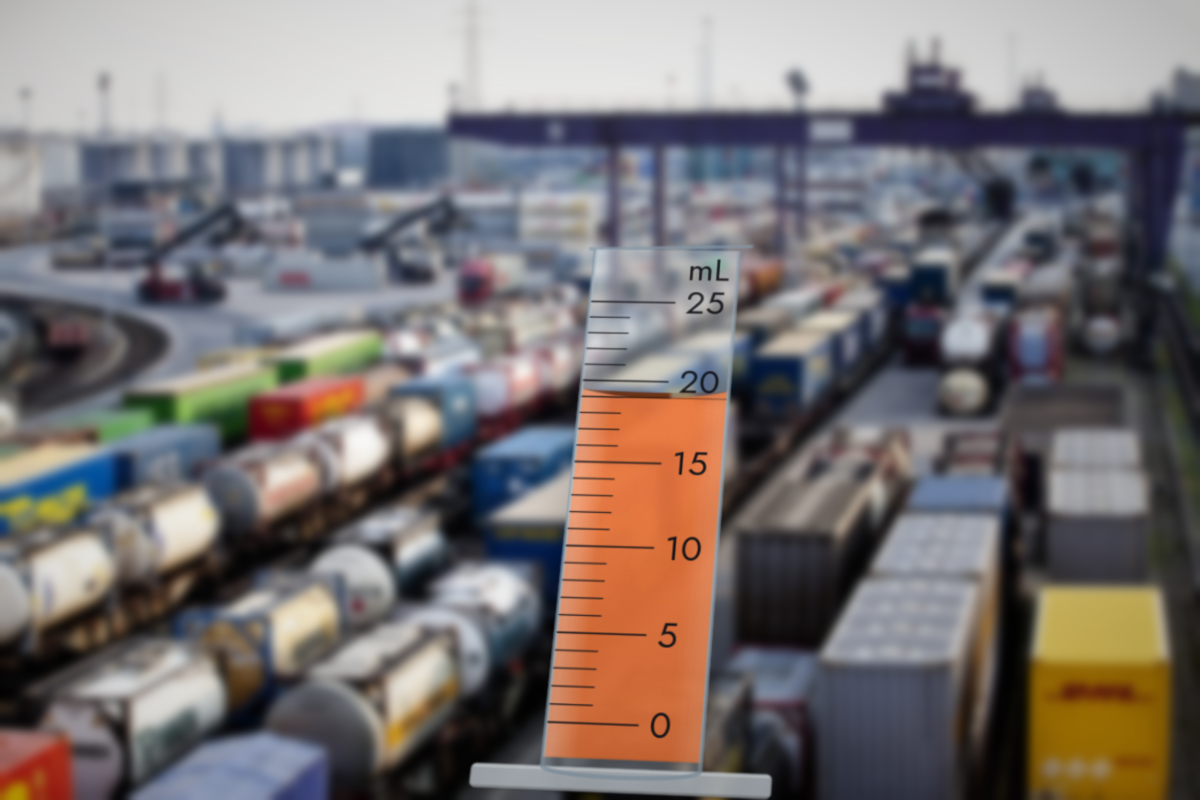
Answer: 19 mL
